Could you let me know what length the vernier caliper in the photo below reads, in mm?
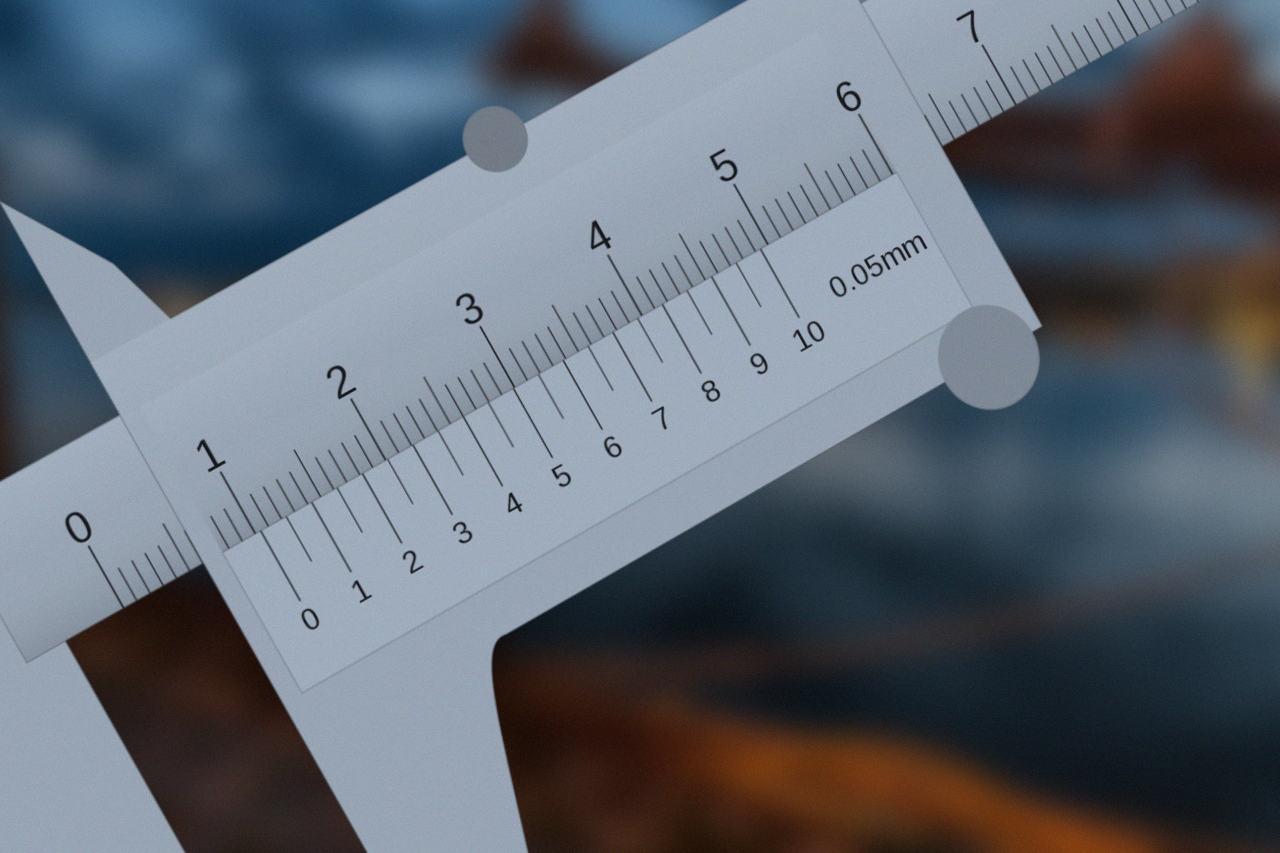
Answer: 10.4 mm
